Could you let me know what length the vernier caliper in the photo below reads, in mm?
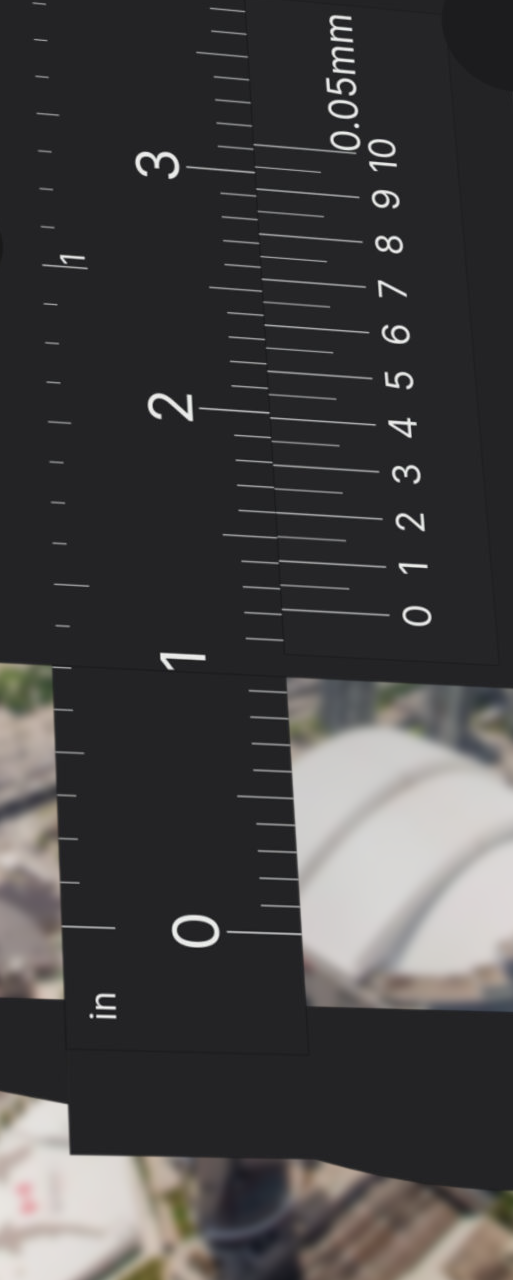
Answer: 12.2 mm
